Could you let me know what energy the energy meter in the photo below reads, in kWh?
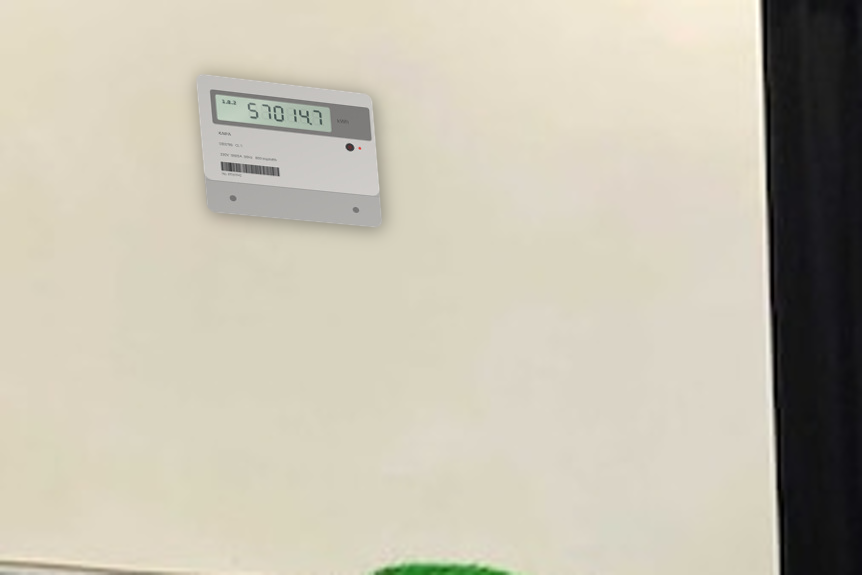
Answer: 57014.7 kWh
